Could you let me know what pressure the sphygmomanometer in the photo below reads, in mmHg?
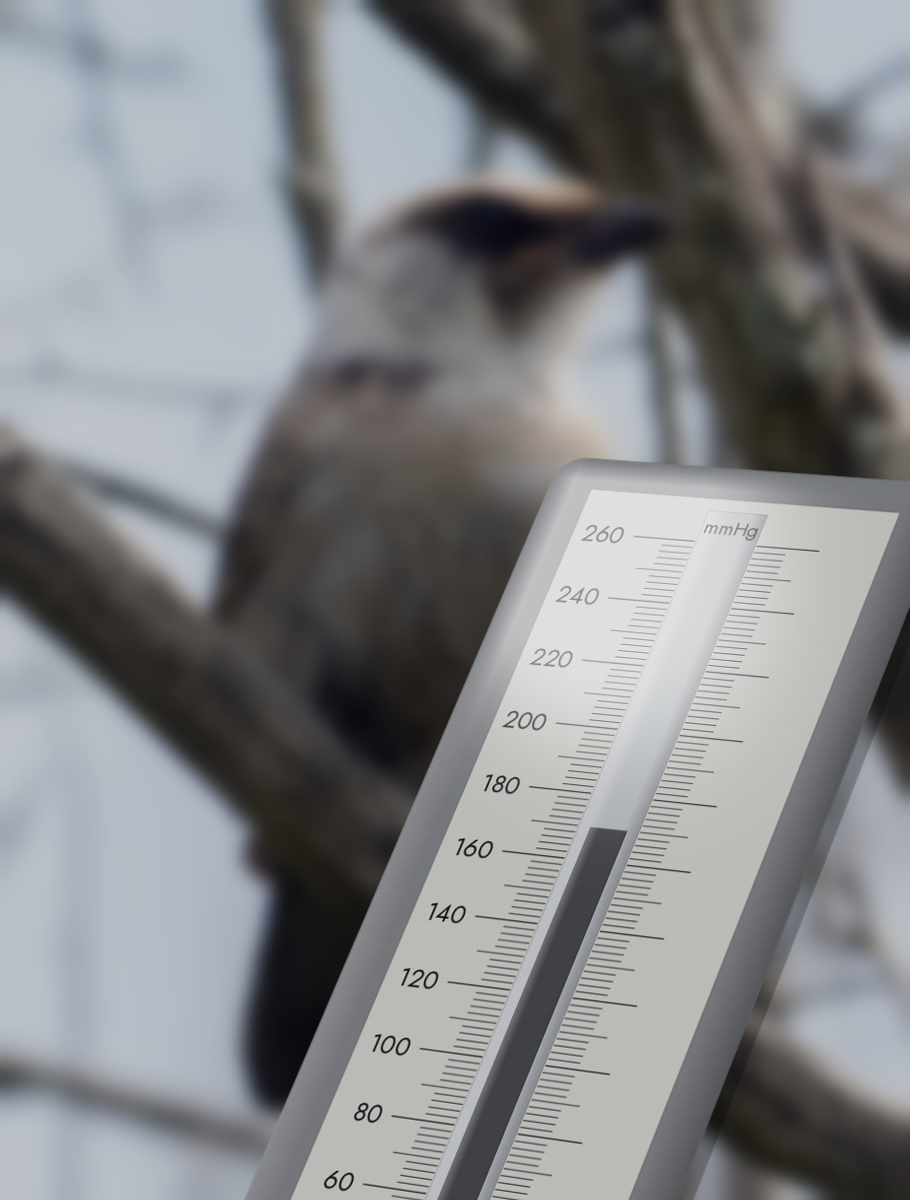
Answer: 170 mmHg
